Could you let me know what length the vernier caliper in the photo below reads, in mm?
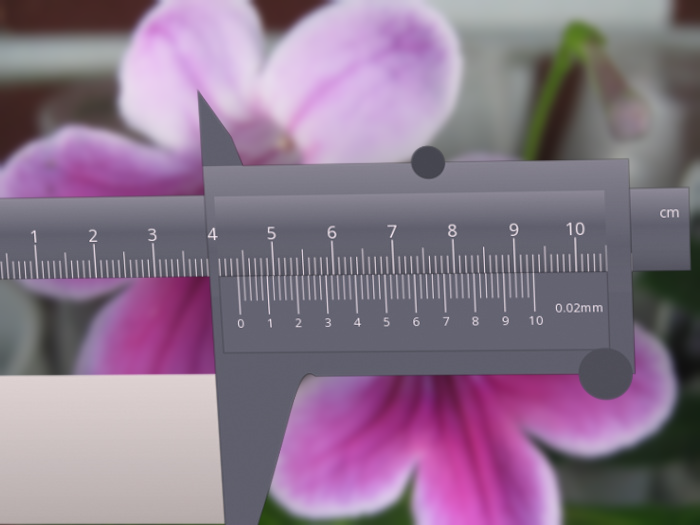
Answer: 44.0 mm
